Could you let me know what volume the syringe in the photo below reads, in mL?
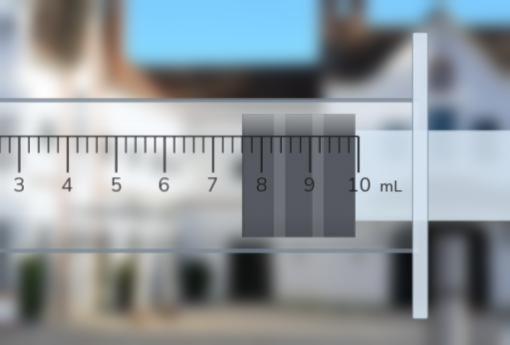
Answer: 7.6 mL
